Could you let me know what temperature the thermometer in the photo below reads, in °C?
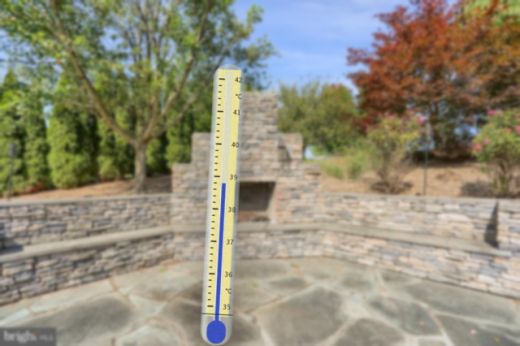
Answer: 38.8 °C
